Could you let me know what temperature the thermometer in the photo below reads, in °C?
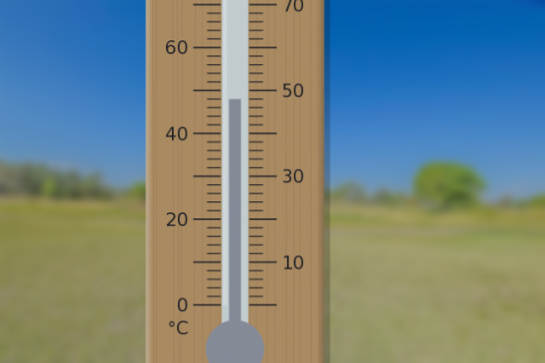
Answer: 48 °C
